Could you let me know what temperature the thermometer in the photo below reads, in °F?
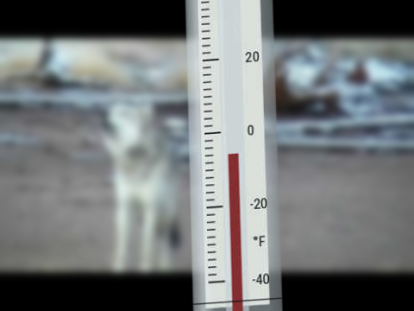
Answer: -6 °F
